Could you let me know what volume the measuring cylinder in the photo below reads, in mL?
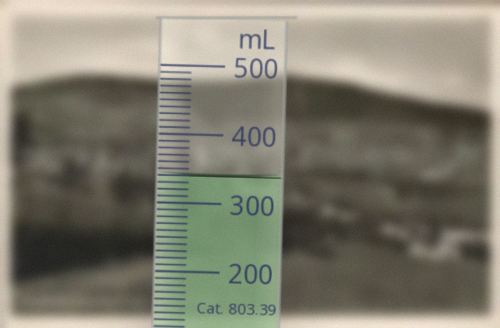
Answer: 340 mL
